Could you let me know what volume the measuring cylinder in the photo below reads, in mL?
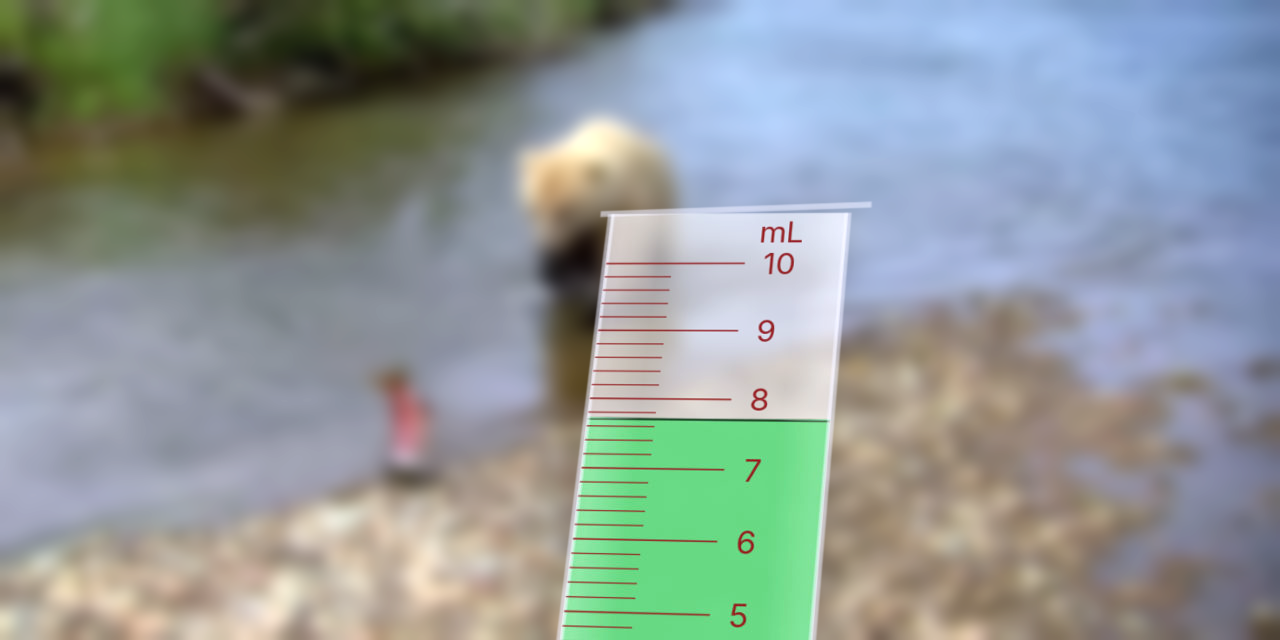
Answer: 7.7 mL
